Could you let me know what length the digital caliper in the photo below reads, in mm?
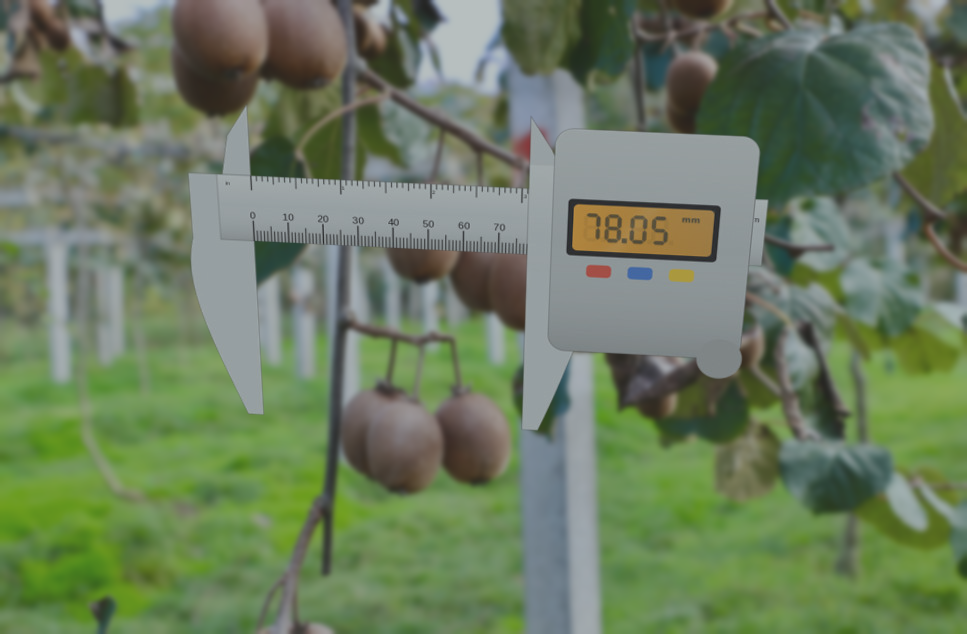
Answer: 78.05 mm
